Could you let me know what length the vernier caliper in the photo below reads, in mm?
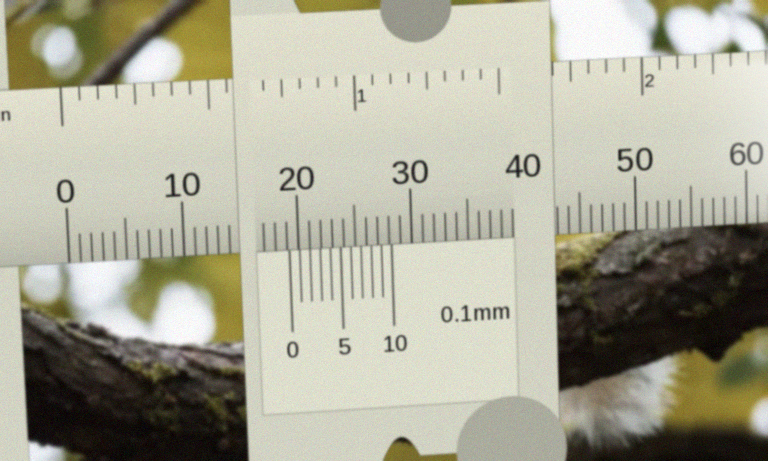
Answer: 19.2 mm
